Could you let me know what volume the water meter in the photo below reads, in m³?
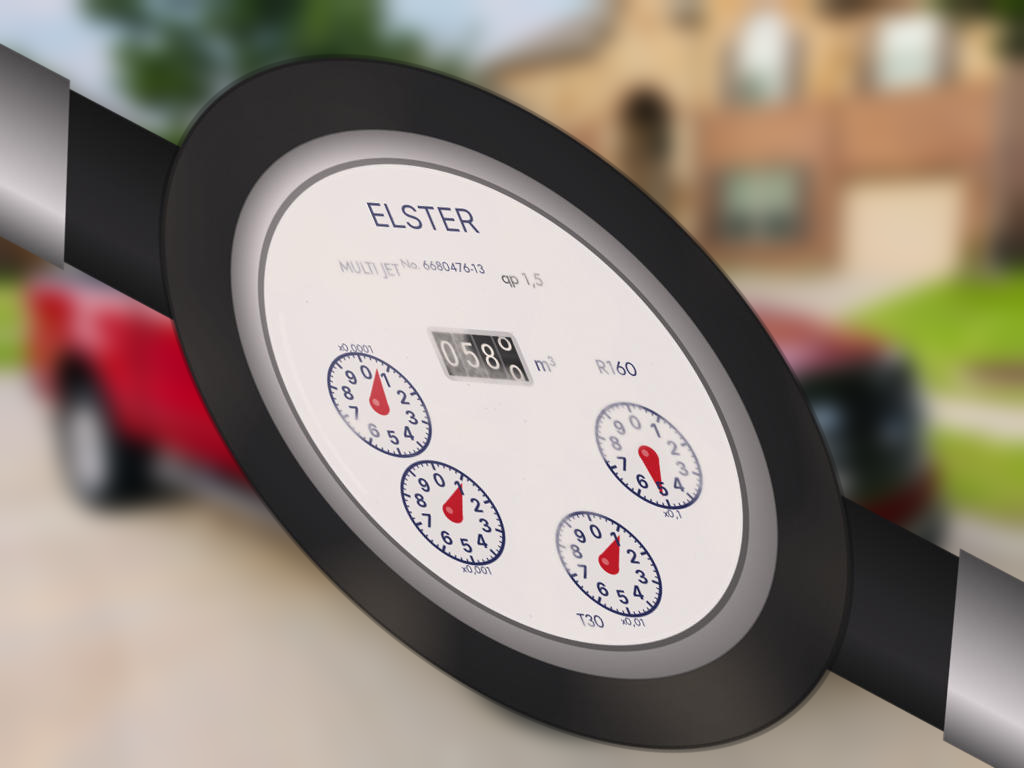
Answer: 588.5110 m³
